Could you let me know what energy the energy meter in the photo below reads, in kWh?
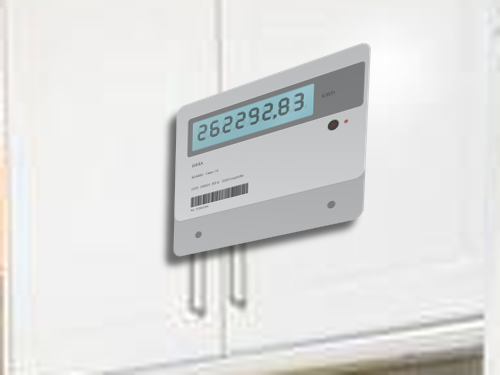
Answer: 262292.83 kWh
